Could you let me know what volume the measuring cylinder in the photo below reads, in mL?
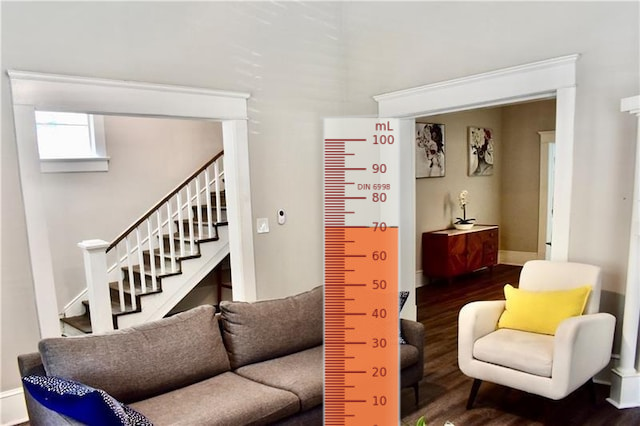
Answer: 70 mL
